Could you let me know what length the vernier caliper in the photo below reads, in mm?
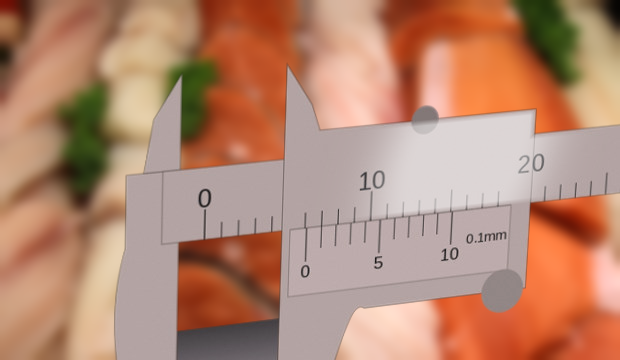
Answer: 6.1 mm
